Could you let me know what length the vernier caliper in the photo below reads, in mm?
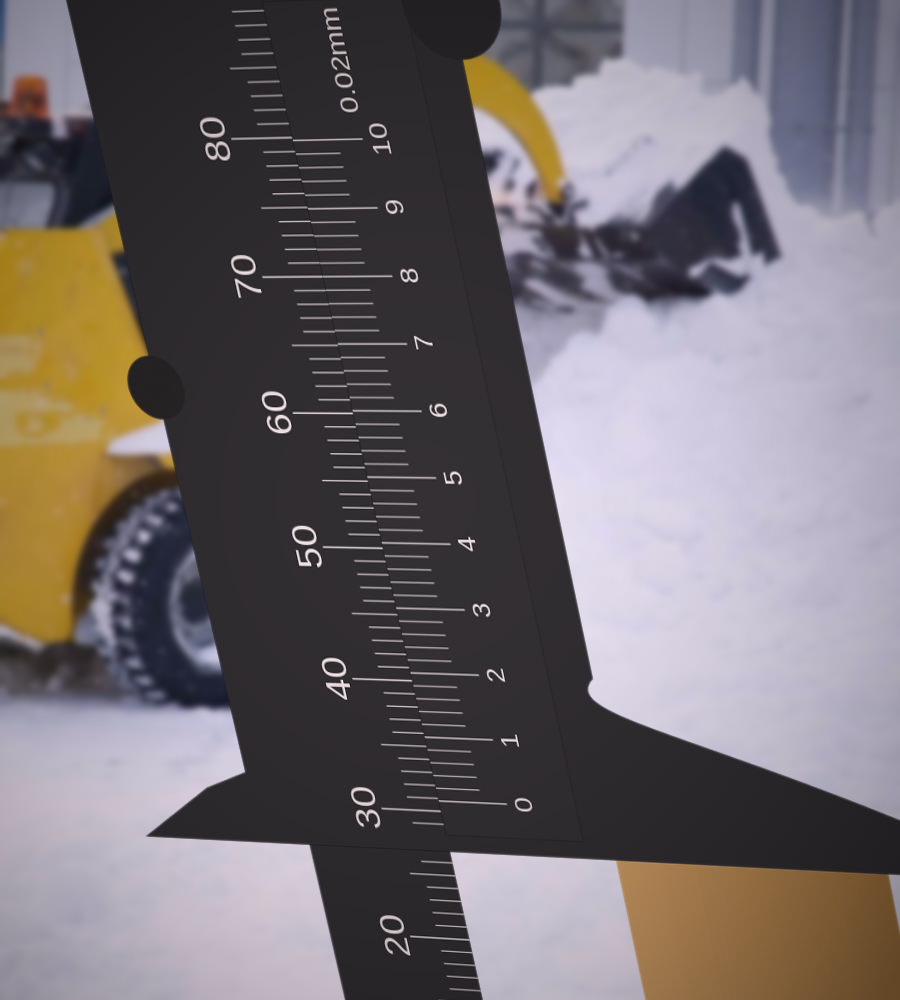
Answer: 30.8 mm
